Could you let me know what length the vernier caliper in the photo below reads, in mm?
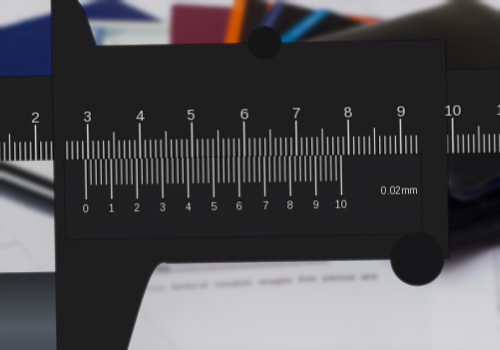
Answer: 29.5 mm
